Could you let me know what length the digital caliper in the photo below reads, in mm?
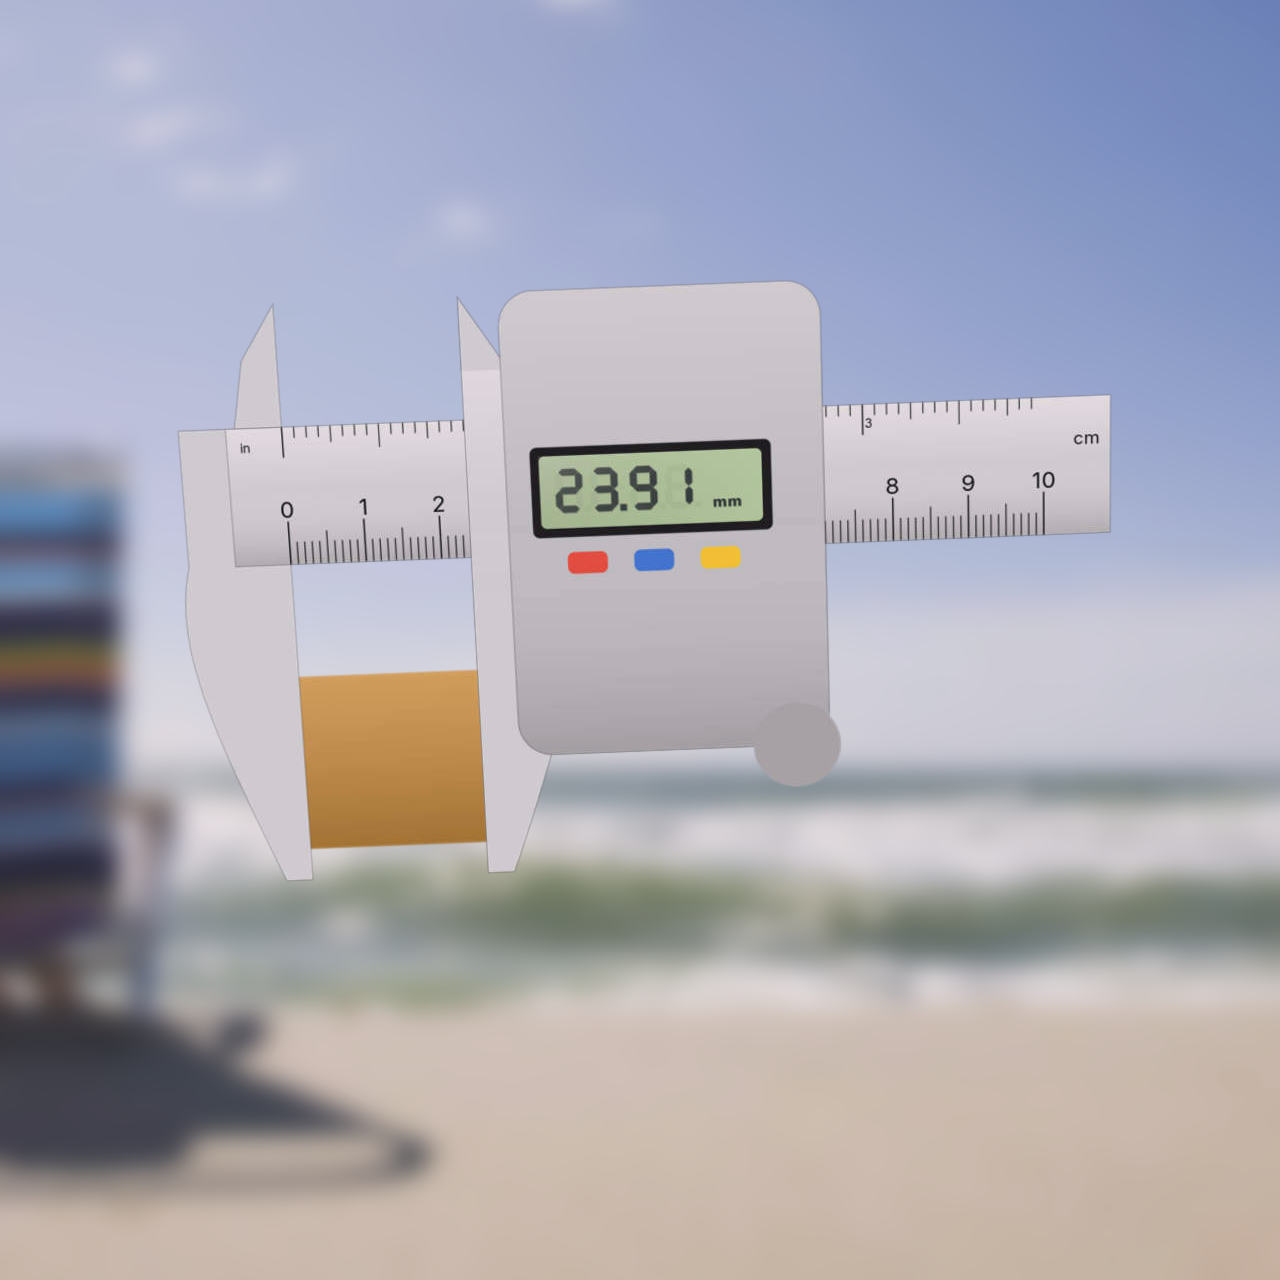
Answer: 23.91 mm
